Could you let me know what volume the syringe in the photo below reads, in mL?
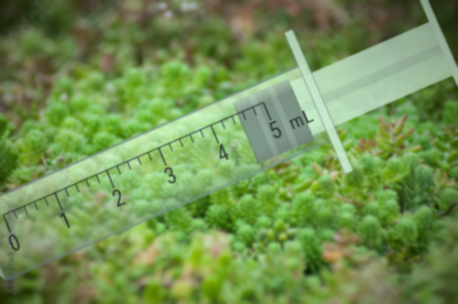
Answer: 4.5 mL
